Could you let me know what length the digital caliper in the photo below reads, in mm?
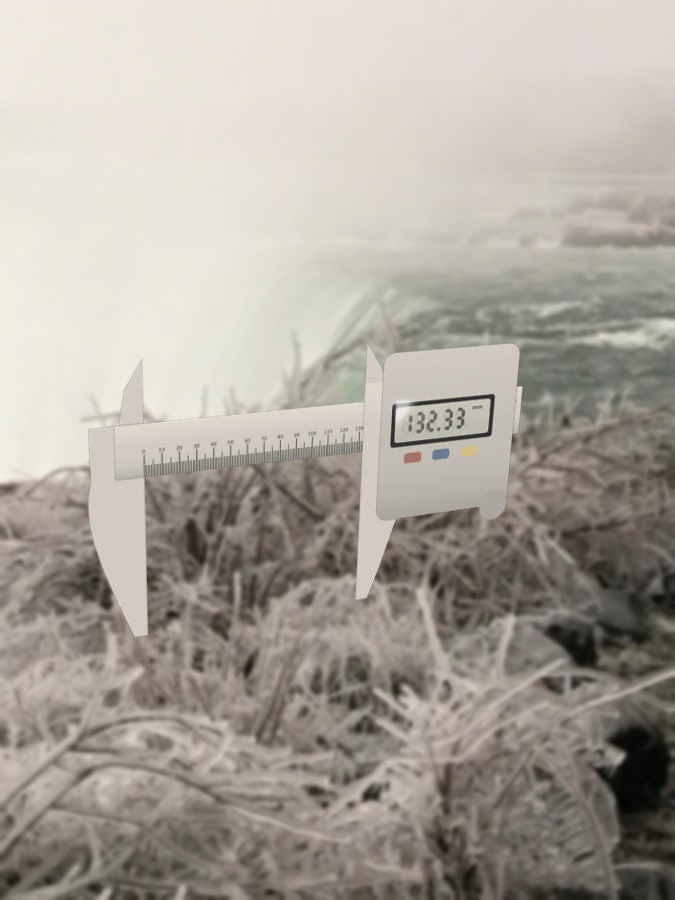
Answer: 132.33 mm
